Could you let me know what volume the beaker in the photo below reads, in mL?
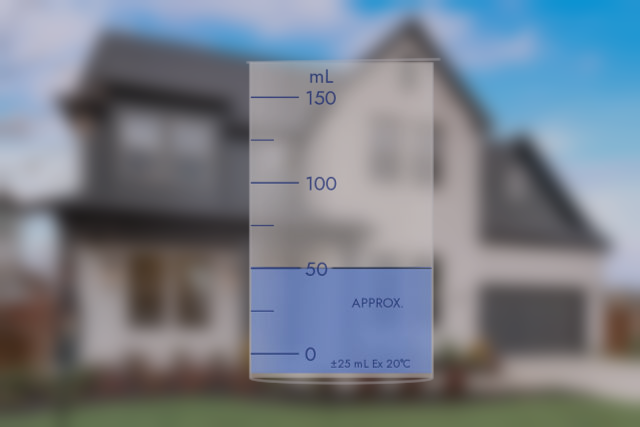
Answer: 50 mL
